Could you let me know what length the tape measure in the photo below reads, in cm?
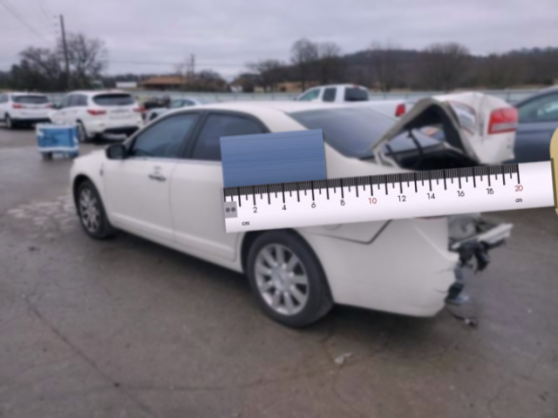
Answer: 7 cm
